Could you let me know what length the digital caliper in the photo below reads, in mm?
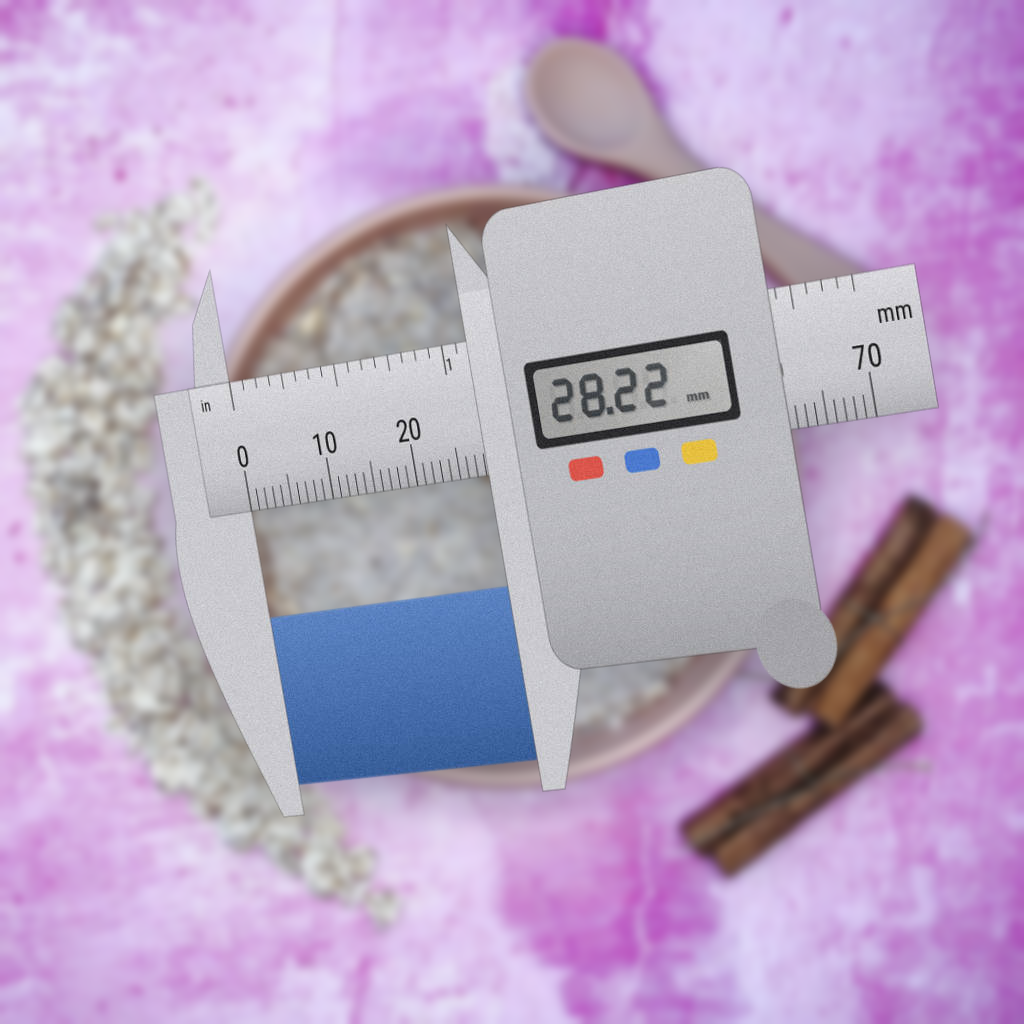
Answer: 28.22 mm
